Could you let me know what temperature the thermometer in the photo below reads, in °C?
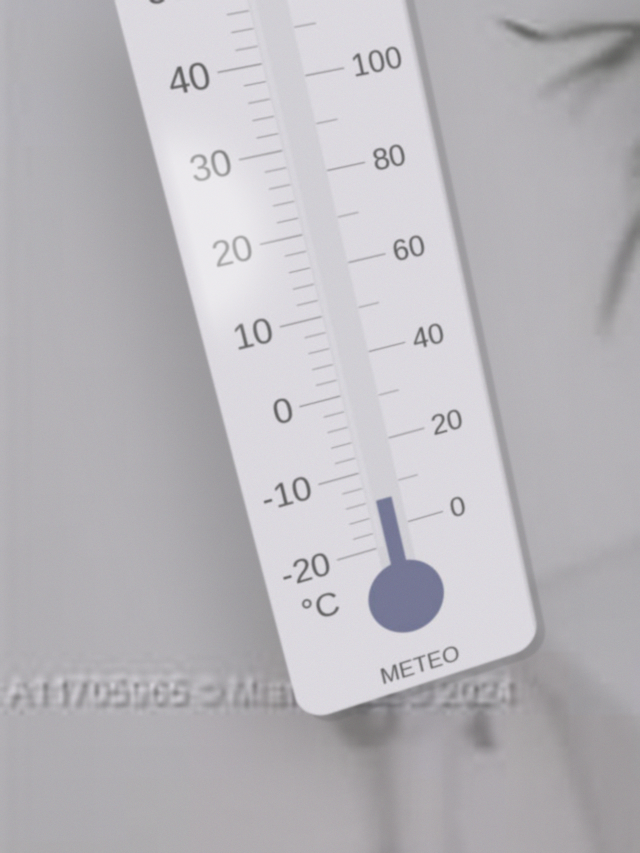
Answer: -14 °C
